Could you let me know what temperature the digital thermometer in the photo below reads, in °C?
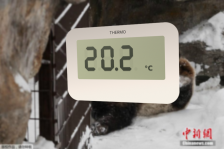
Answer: 20.2 °C
